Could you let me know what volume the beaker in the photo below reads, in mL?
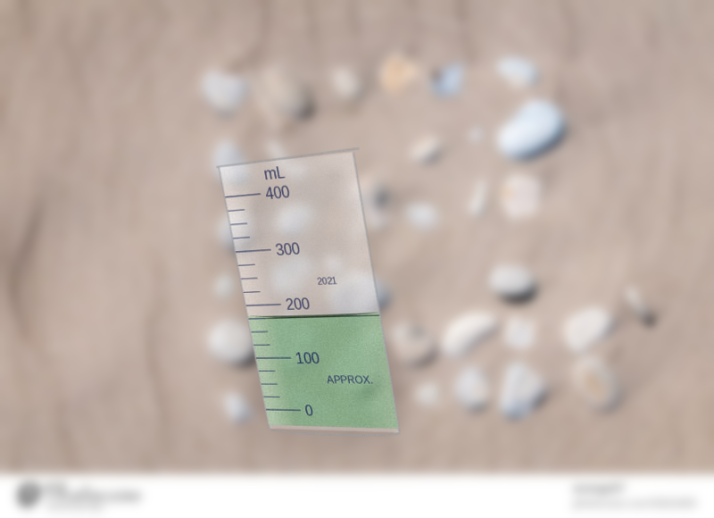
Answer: 175 mL
